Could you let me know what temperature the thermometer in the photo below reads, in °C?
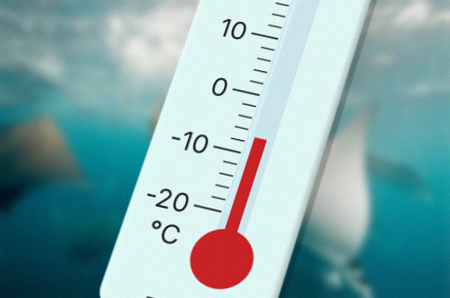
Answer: -7 °C
